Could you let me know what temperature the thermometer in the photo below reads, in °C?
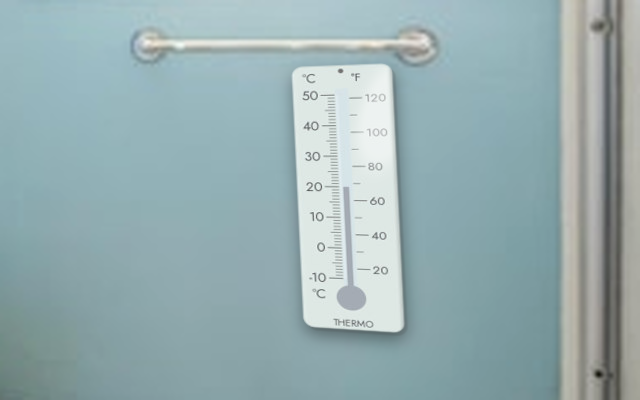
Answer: 20 °C
